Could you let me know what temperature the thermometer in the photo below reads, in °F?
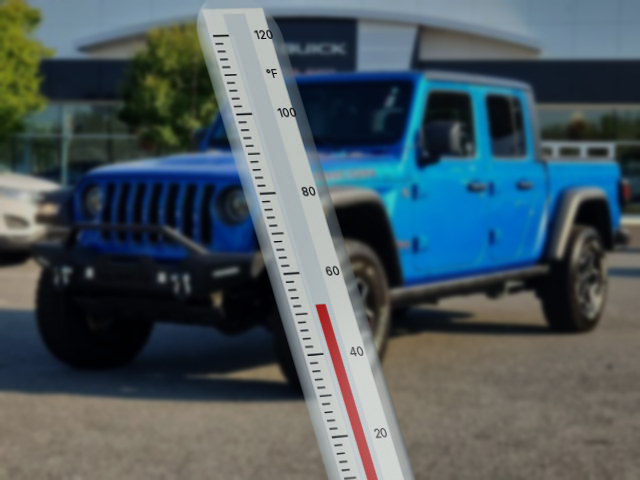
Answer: 52 °F
